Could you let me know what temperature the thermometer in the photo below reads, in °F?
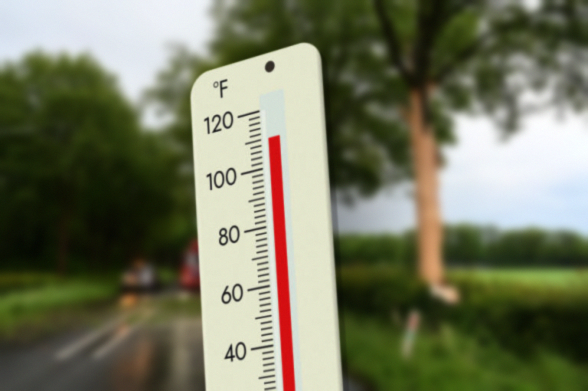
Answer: 110 °F
